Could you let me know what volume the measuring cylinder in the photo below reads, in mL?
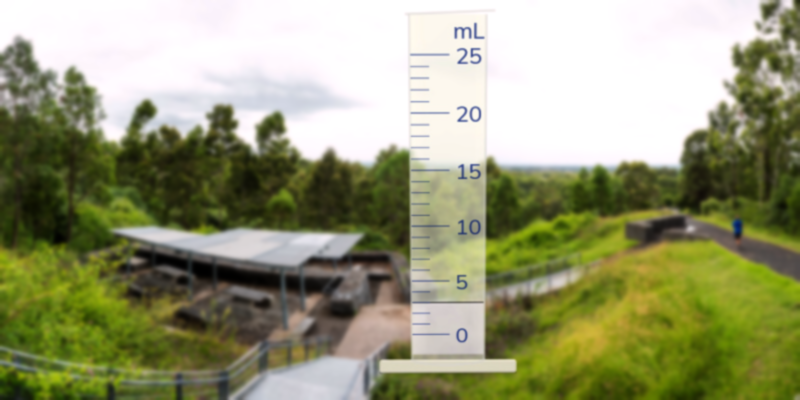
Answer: 3 mL
